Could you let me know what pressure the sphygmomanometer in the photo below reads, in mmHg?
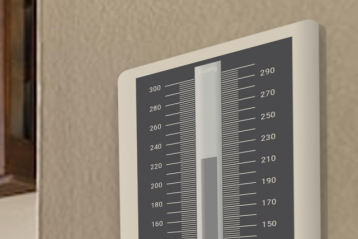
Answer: 220 mmHg
